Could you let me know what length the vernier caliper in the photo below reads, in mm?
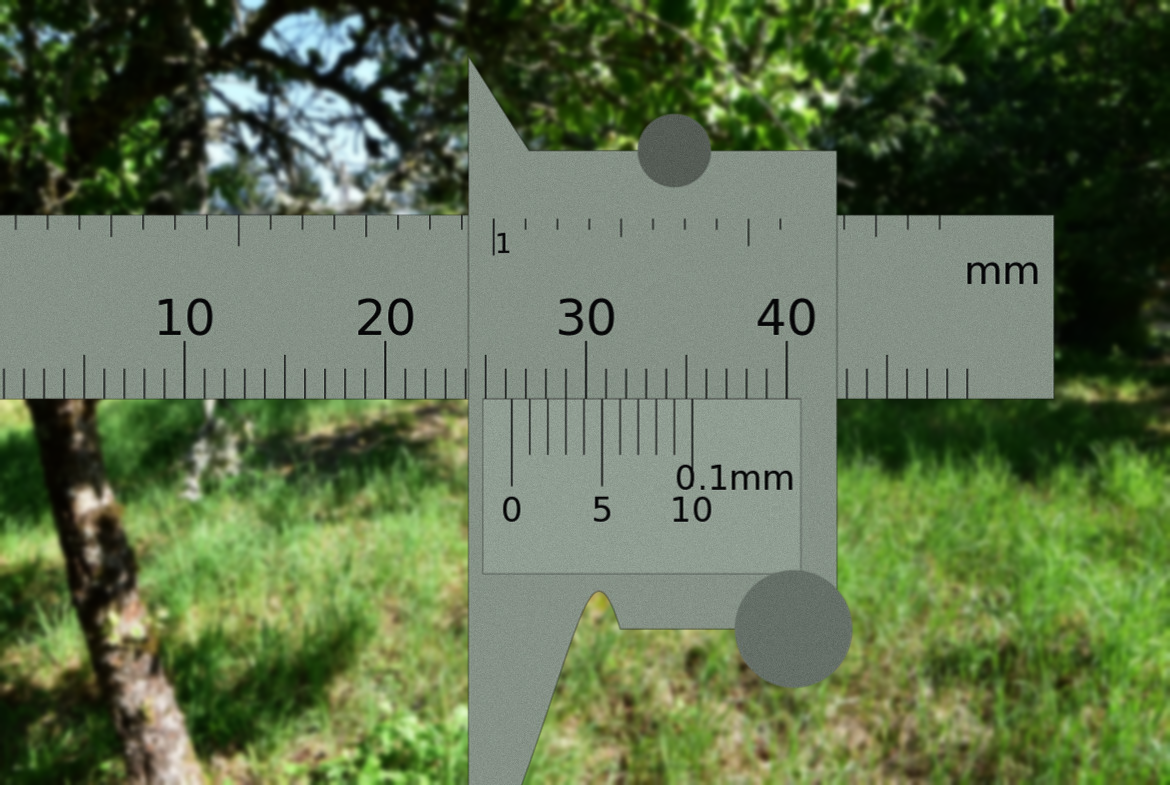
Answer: 26.3 mm
